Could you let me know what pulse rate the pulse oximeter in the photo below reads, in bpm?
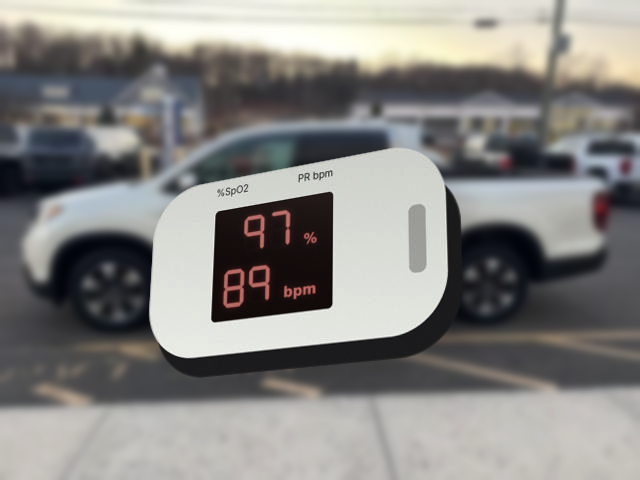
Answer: 89 bpm
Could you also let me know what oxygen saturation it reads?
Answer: 97 %
